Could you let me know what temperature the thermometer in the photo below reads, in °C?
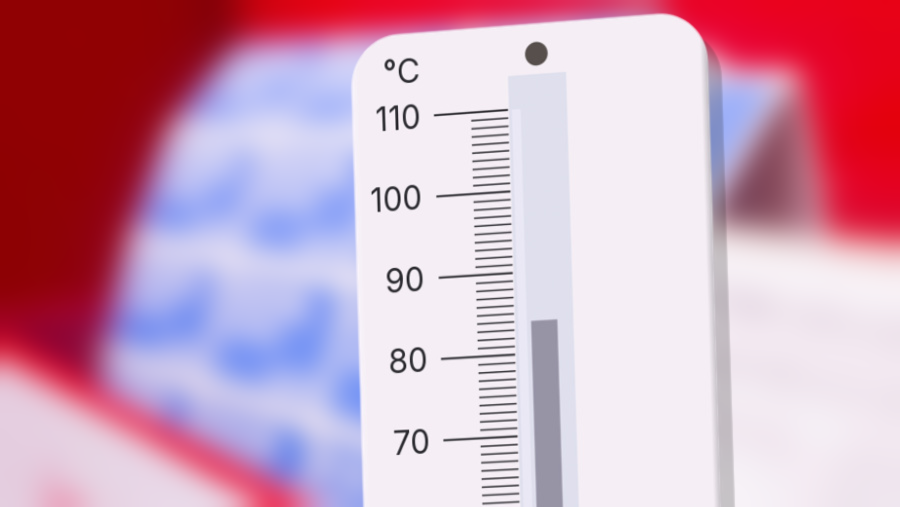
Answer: 84 °C
